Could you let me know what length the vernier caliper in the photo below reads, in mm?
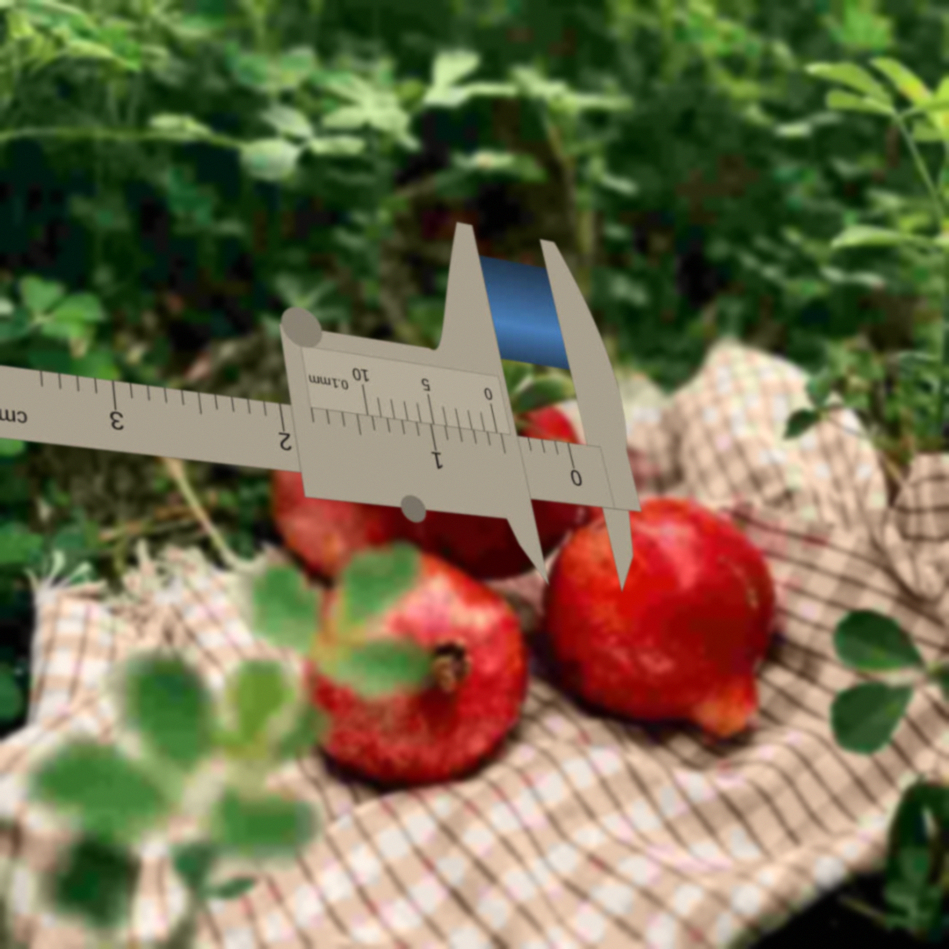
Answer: 5.3 mm
